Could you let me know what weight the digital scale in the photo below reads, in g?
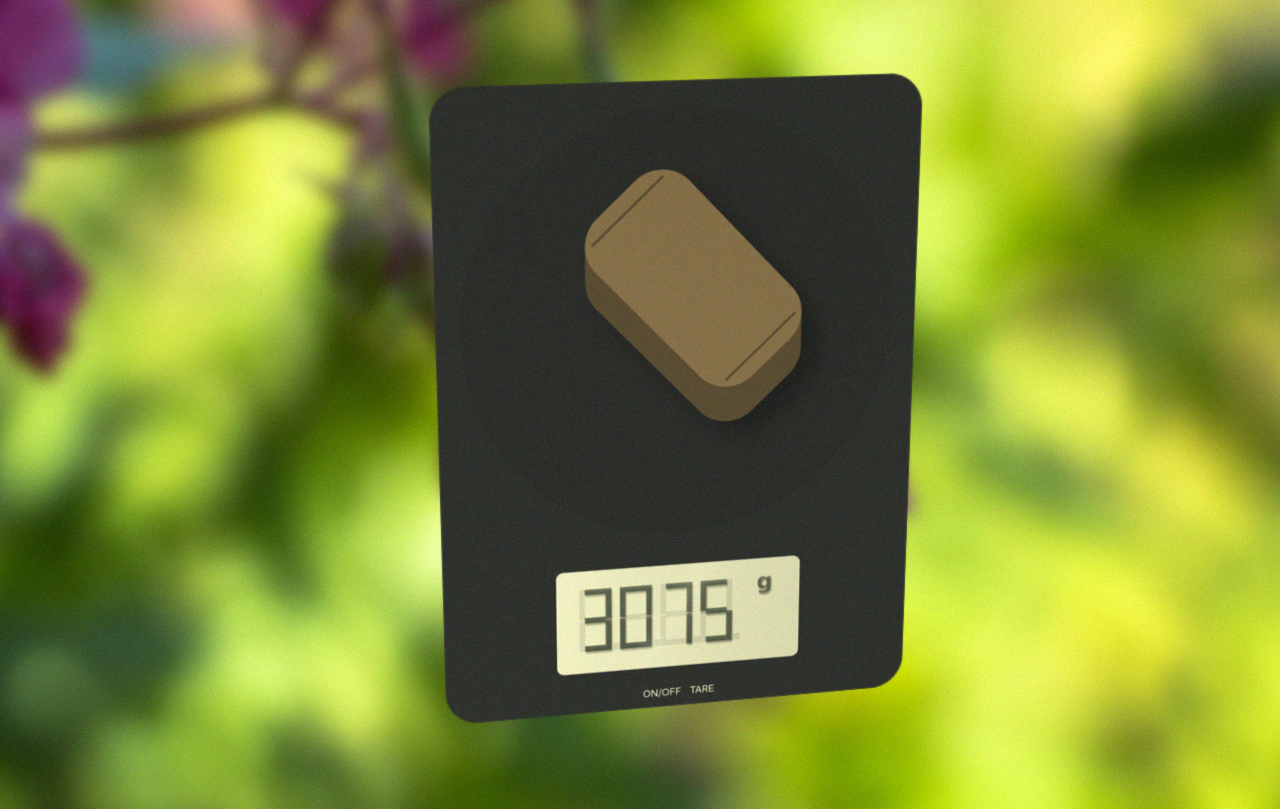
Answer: 3075 g
